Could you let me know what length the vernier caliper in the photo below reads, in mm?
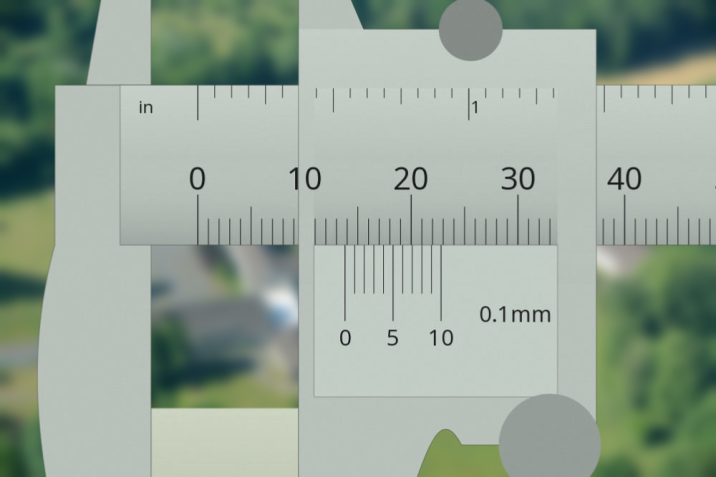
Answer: 13.8 mm
